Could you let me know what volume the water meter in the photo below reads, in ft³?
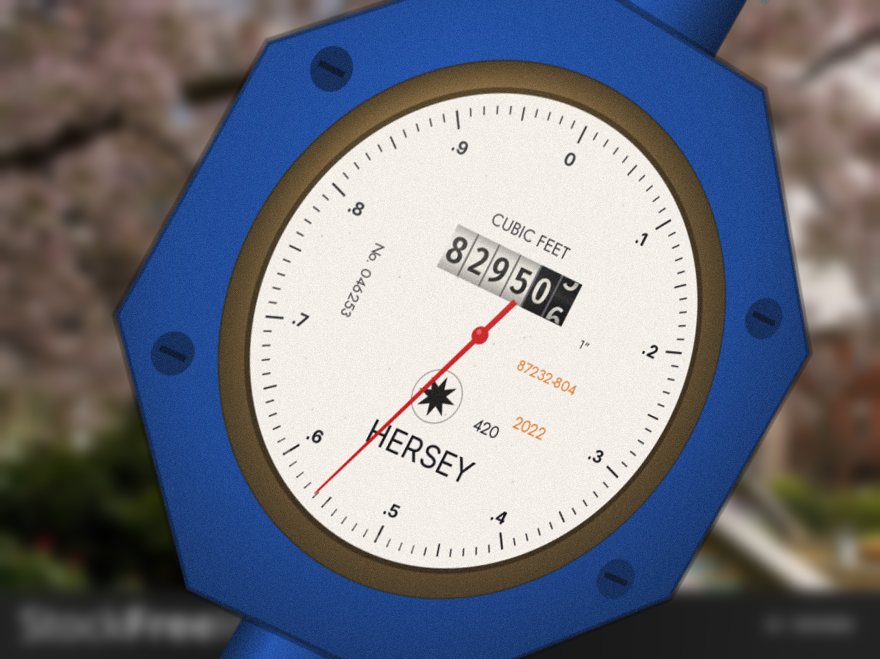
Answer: 829505.56 ft³
